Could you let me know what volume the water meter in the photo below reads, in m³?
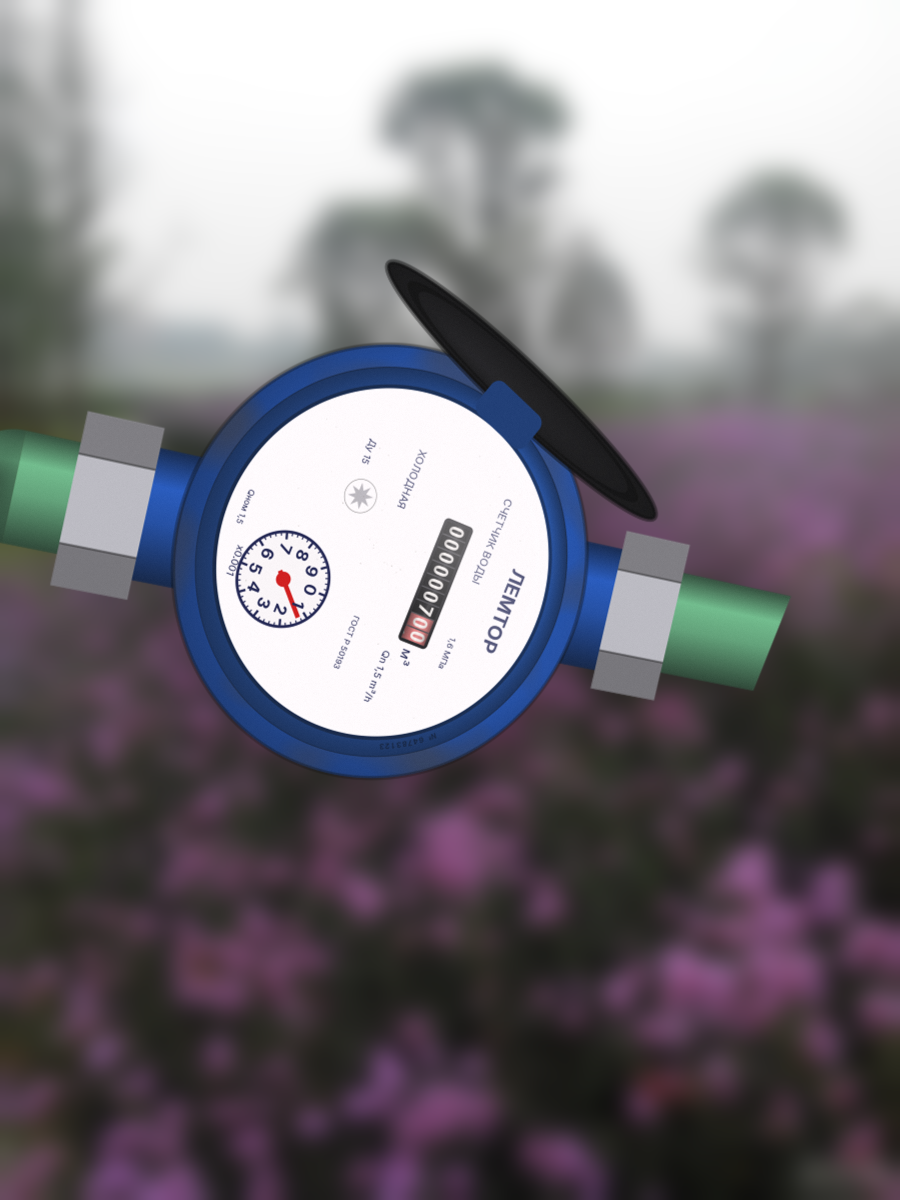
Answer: 7.001 m³
